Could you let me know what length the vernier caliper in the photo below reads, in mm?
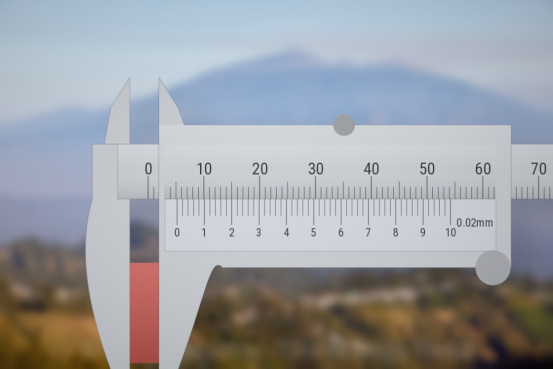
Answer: 5.2 mm
